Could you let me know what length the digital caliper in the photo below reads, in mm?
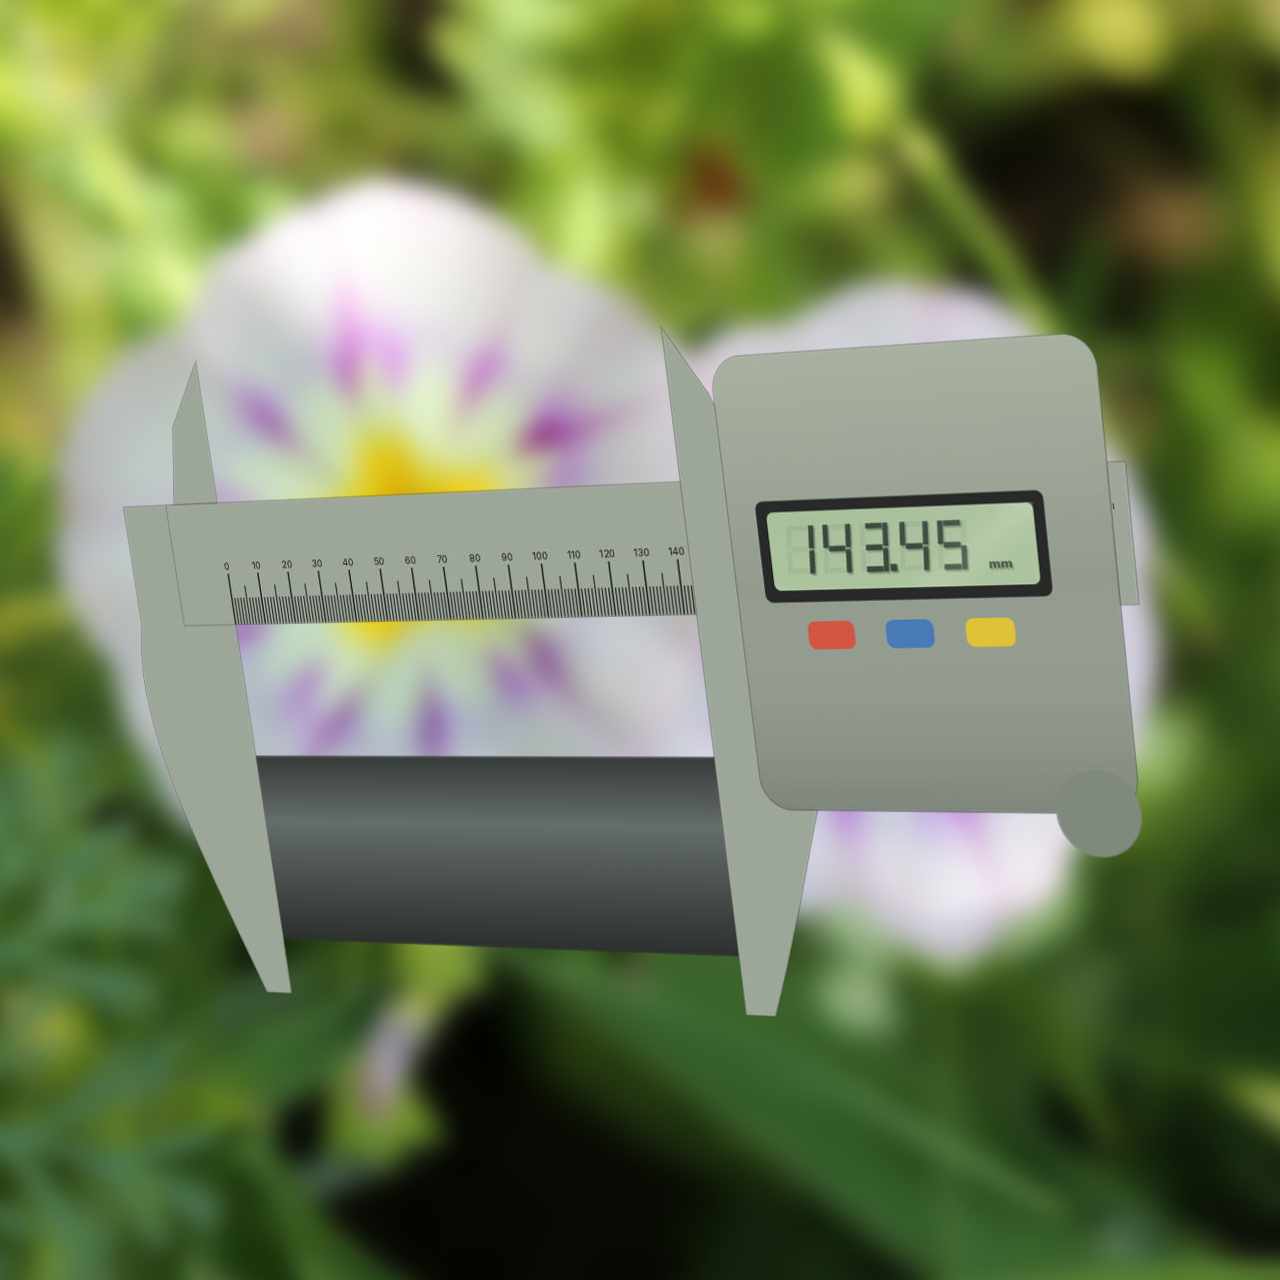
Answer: 143.45 mm
